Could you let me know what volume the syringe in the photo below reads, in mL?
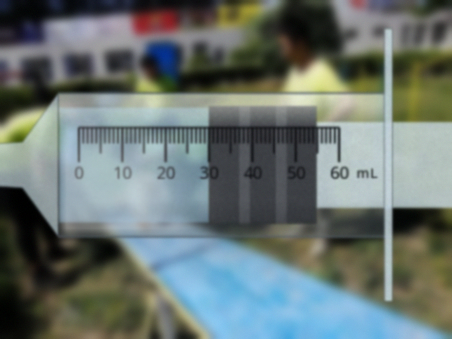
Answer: 30 mL
